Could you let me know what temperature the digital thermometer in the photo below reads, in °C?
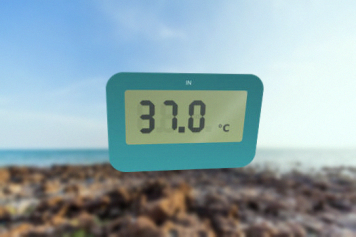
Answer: 37.0 °C
